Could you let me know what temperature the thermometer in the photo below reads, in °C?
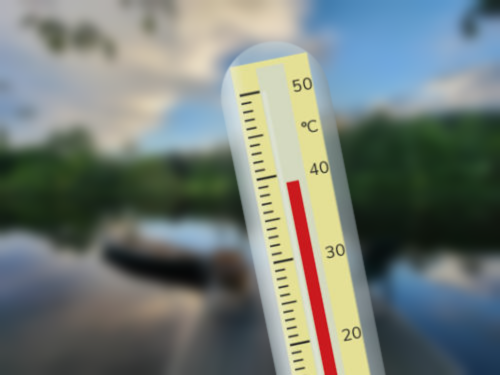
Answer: 39 °C
